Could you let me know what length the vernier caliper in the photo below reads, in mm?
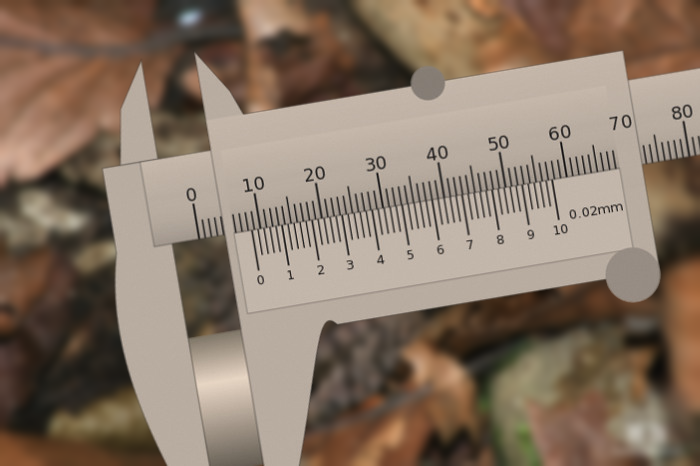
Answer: 8.6 mm
